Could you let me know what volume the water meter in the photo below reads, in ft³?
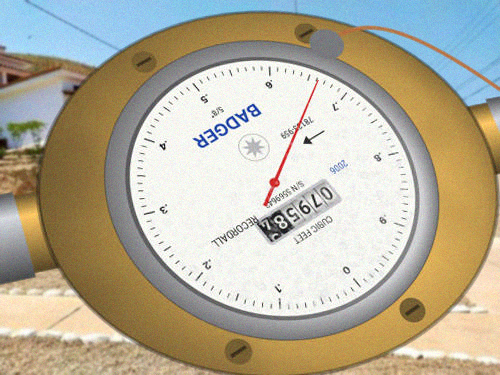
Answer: 79583.66 ft³
